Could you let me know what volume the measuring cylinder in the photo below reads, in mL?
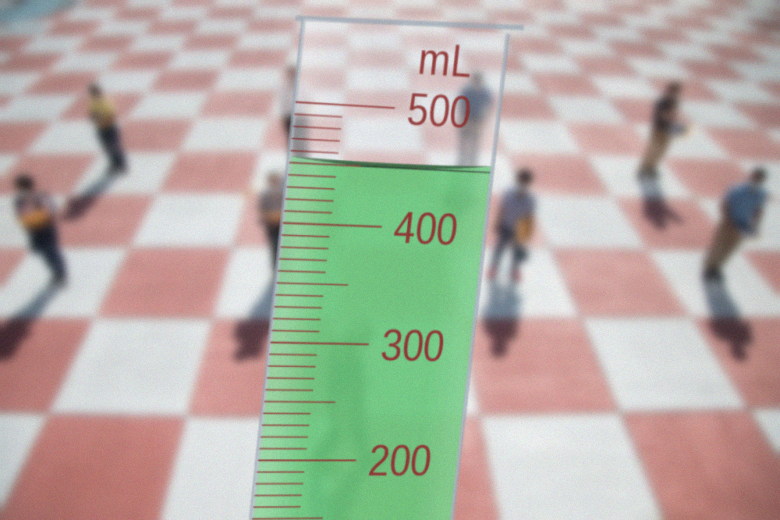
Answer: 450 mL
